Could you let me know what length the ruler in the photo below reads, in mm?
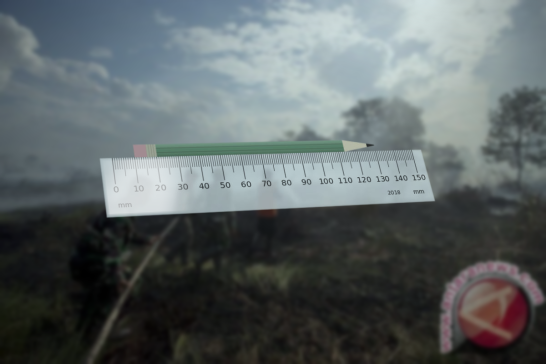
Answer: 120 mm
